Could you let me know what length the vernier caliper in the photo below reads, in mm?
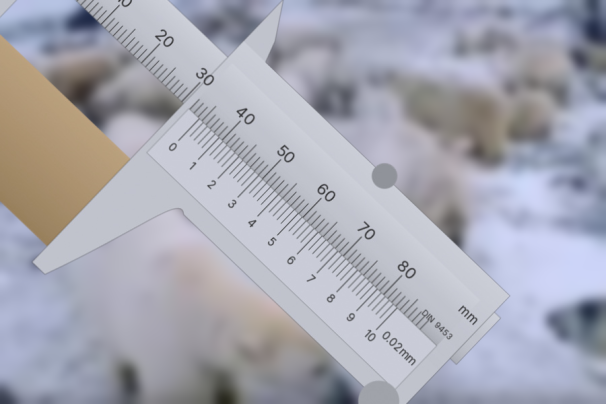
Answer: 34.4 mm
